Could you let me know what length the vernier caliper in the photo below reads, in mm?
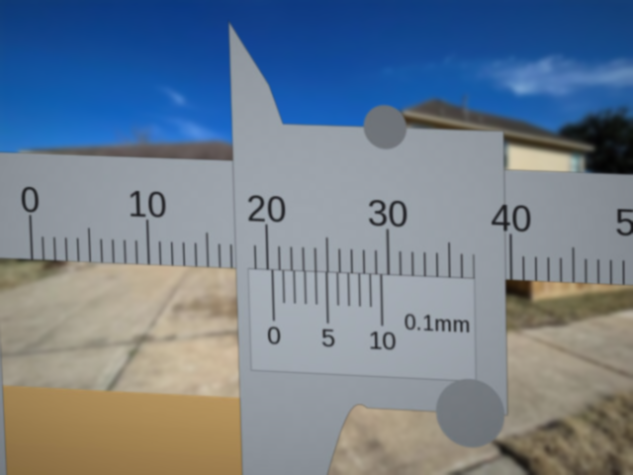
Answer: 20.4 mm
